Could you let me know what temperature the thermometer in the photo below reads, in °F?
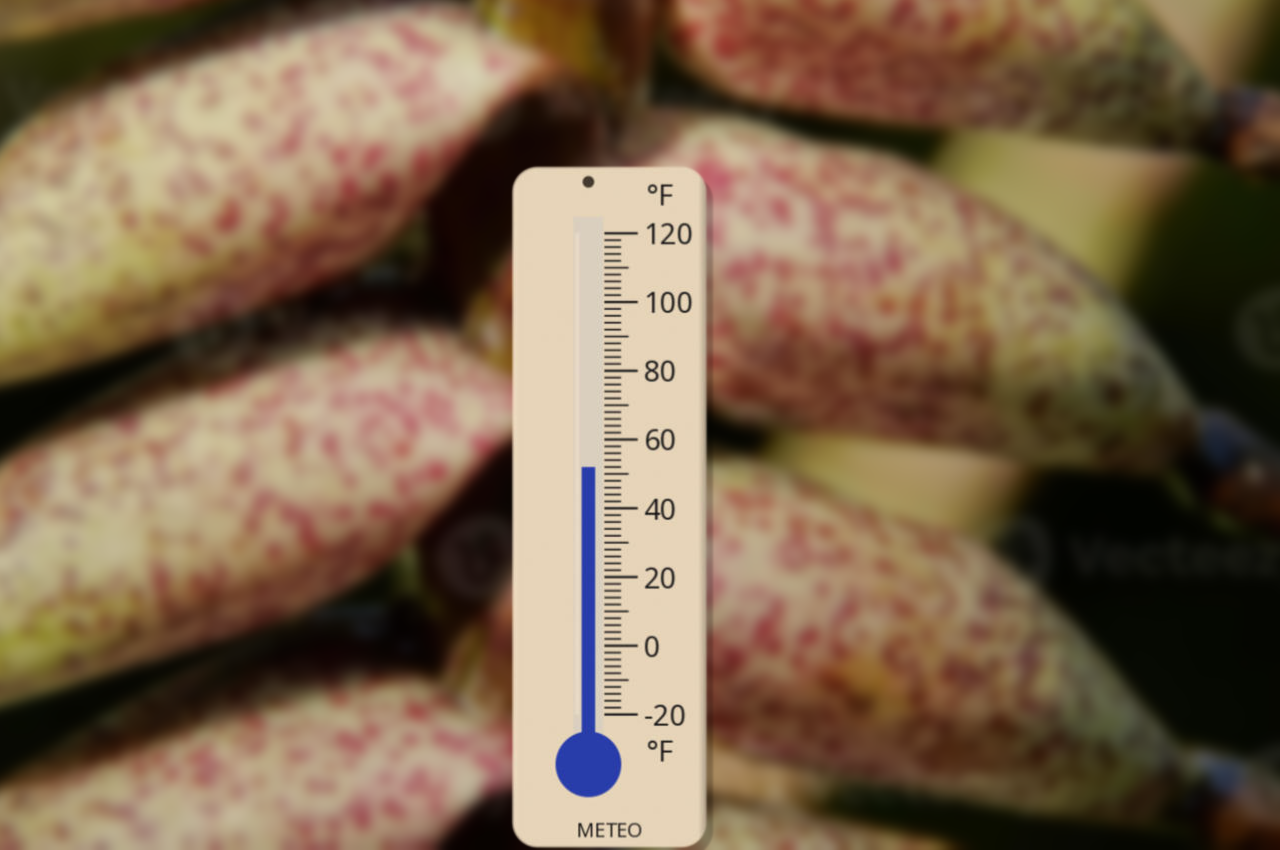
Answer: 52 °F
